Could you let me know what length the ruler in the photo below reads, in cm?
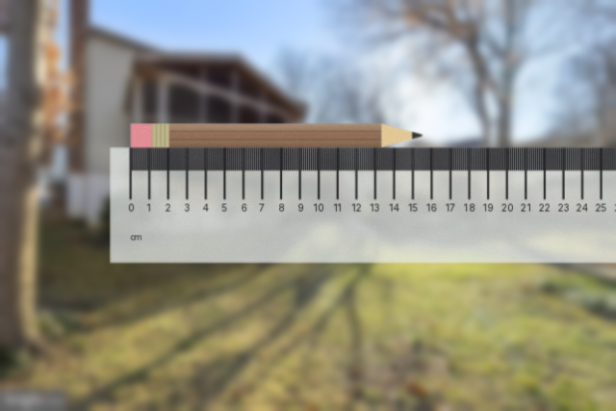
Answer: 15.5 cm
